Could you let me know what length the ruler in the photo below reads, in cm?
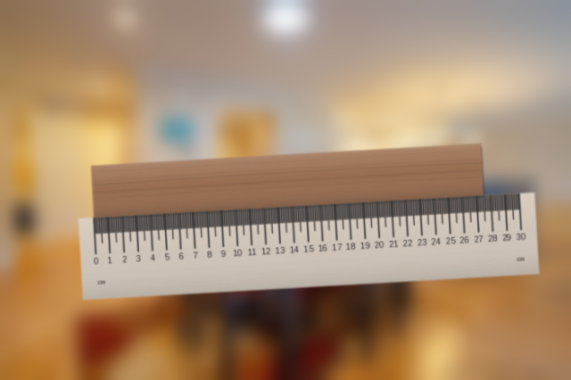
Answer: 27.5 cm
